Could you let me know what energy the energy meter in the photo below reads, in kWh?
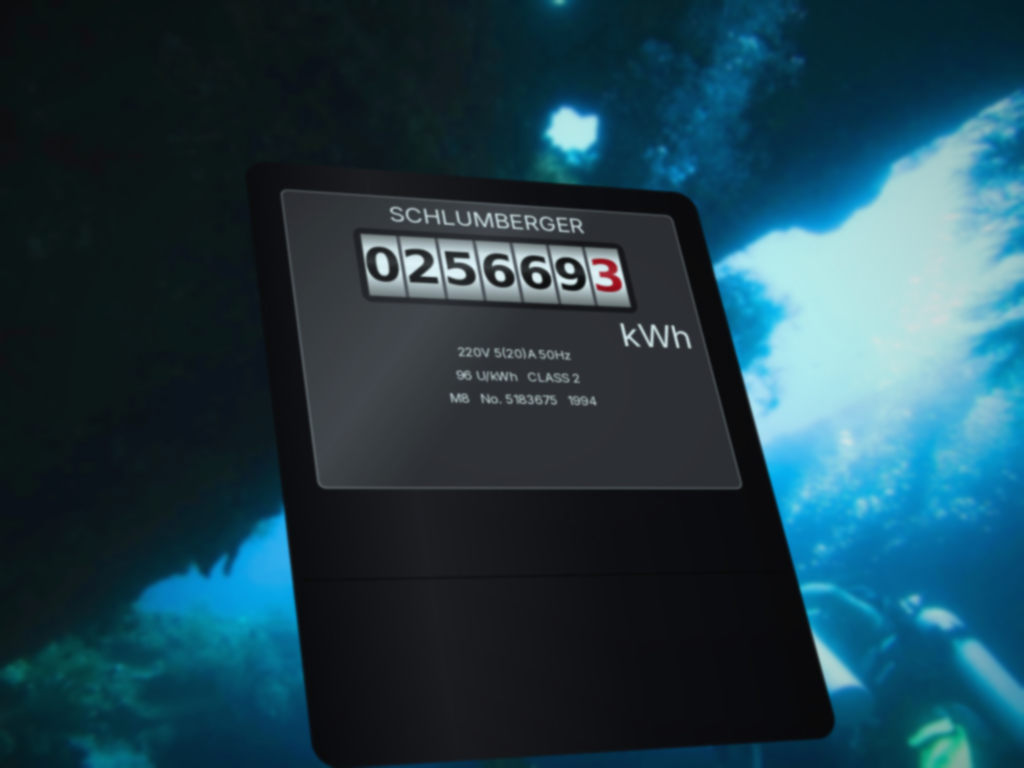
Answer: 25669.3 kWh
